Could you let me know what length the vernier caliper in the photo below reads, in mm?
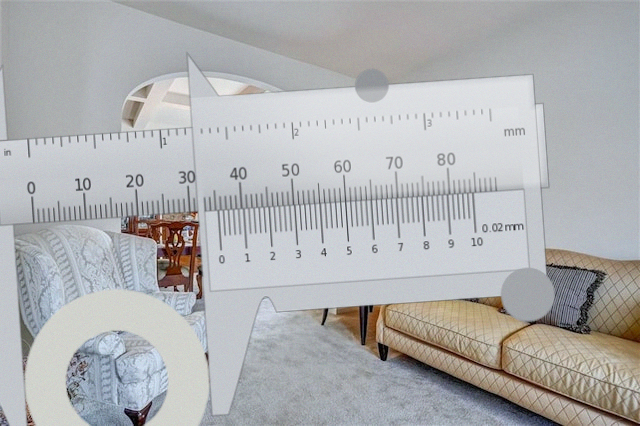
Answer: 35.5 mm
